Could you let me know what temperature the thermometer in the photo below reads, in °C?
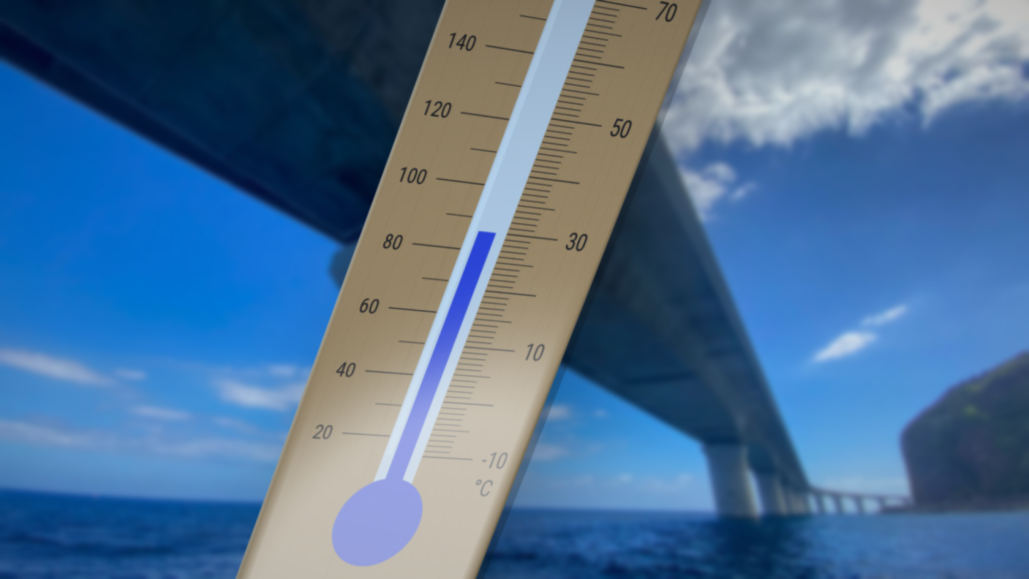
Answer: 30 °C
